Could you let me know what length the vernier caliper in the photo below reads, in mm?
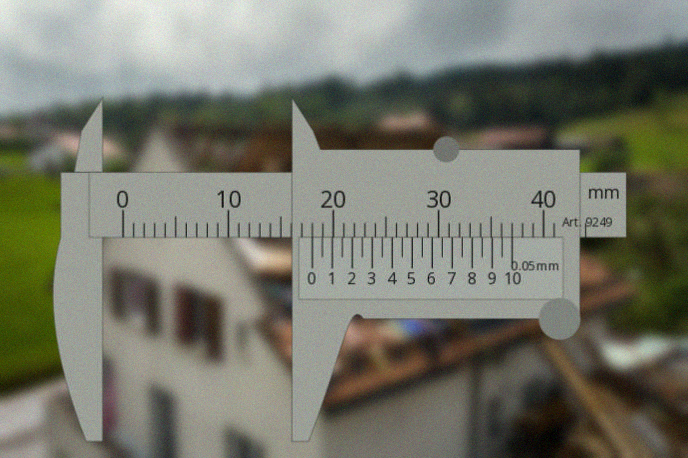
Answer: 18.0 mm
